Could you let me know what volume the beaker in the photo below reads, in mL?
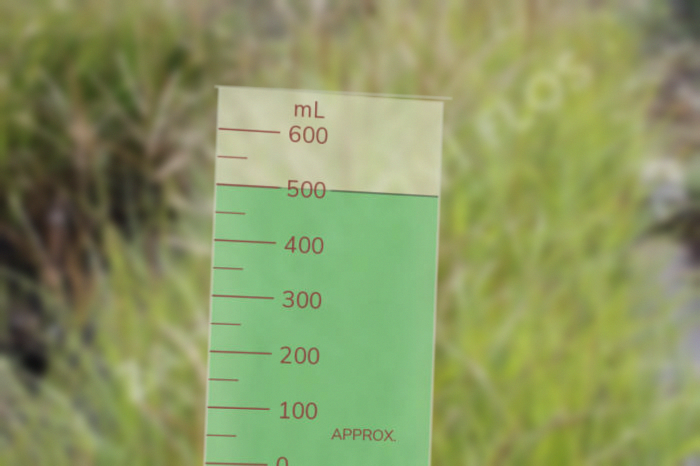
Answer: 500 mL
